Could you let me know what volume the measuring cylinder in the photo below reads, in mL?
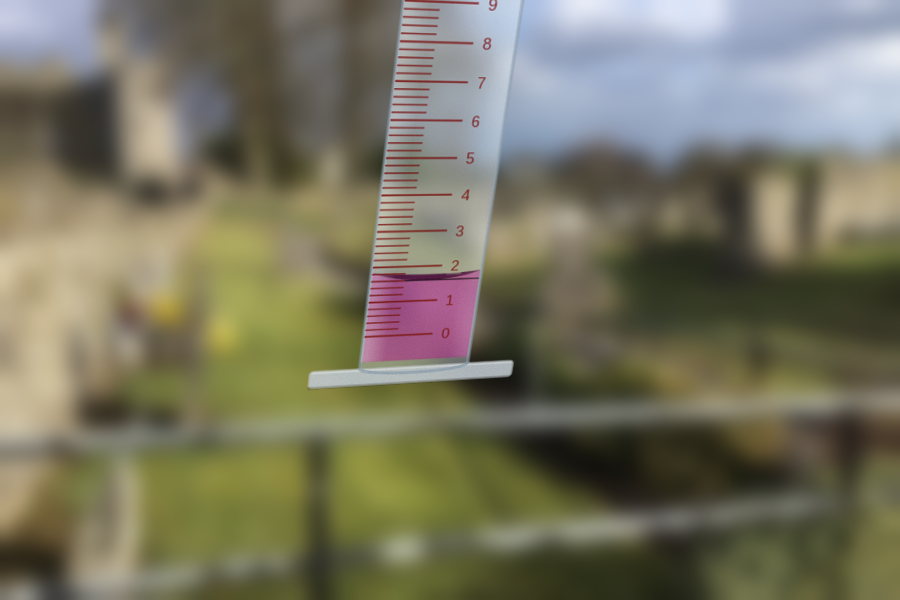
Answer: 1.6 mL
